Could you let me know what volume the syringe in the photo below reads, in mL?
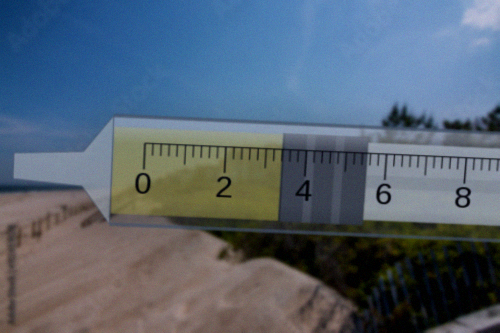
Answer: 3.4 mL
